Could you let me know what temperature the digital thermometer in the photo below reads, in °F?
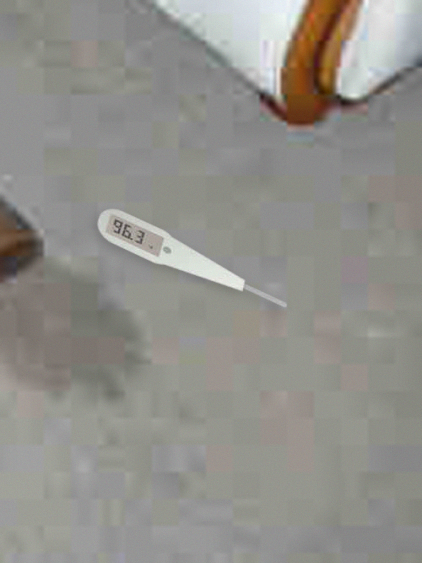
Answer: 96.3 °F
